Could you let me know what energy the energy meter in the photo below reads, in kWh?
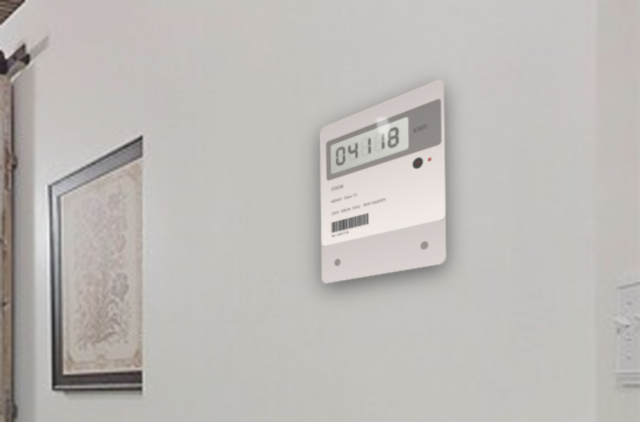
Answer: 4118 kWh
